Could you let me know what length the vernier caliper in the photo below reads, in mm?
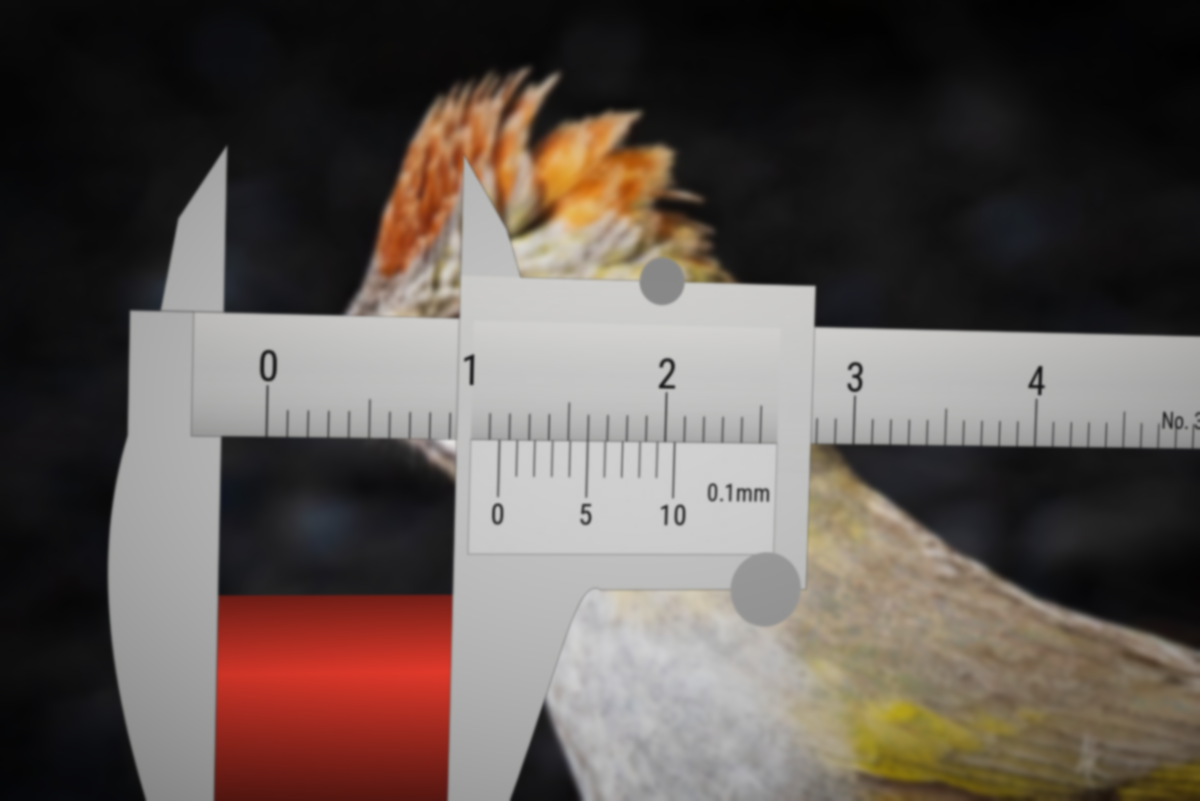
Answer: 11.5 mm
